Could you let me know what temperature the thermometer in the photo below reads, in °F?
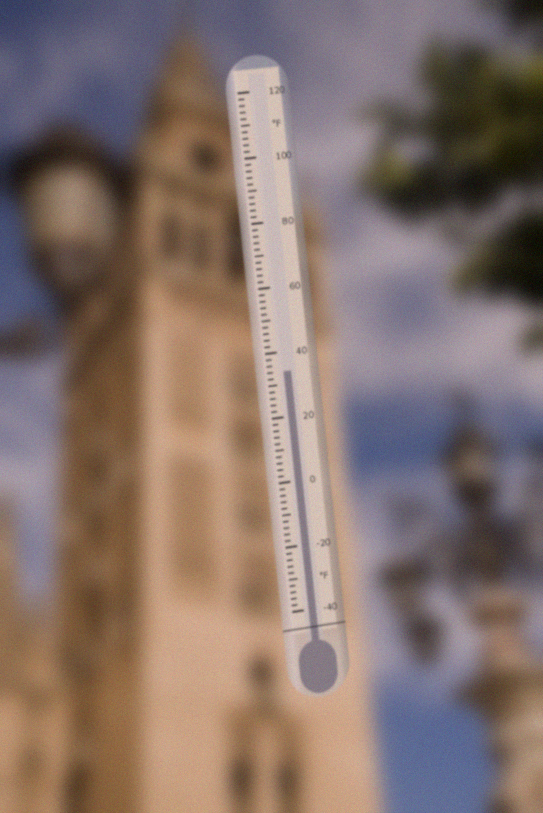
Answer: 34 °F
